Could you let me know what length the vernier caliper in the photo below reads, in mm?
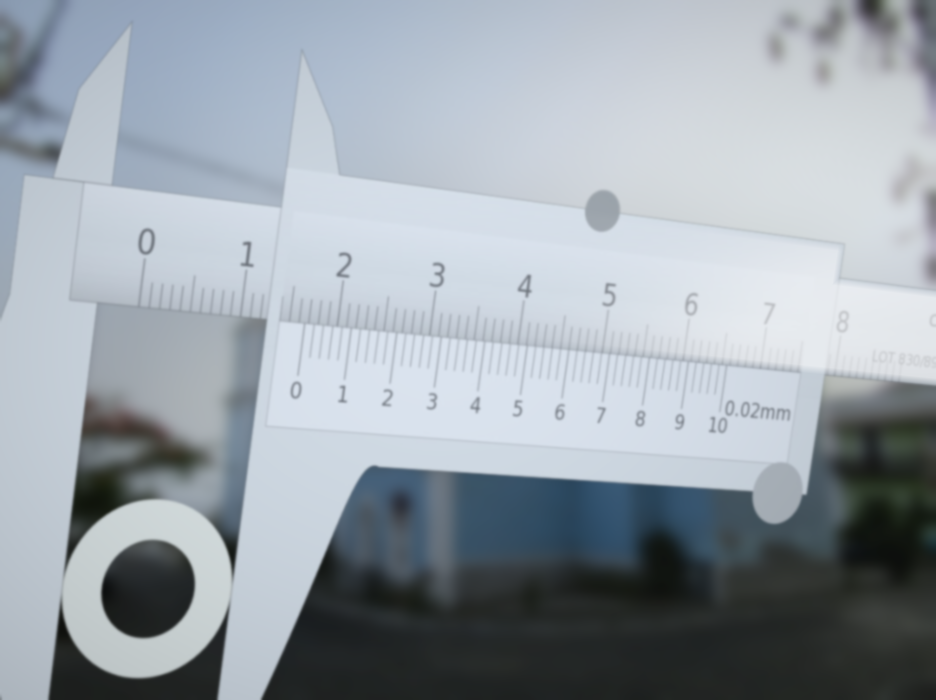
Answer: 16.6 mm
